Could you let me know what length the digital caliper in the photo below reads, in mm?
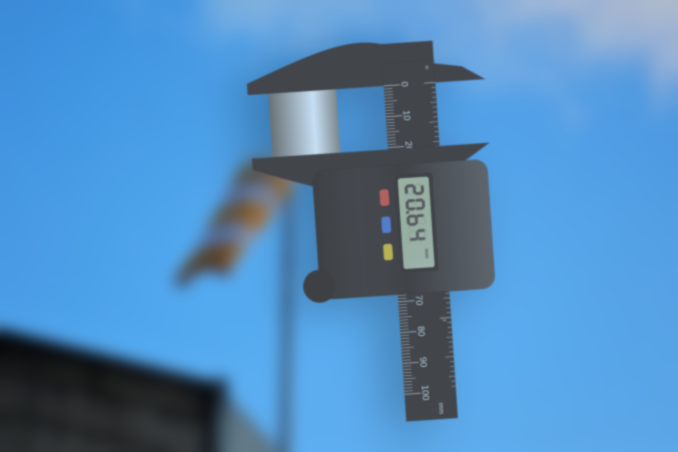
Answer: 20.64 mm
